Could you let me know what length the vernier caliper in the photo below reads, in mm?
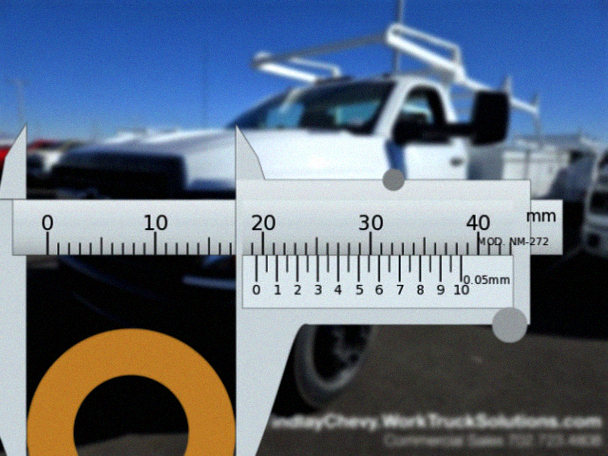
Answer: 19.4 mm
